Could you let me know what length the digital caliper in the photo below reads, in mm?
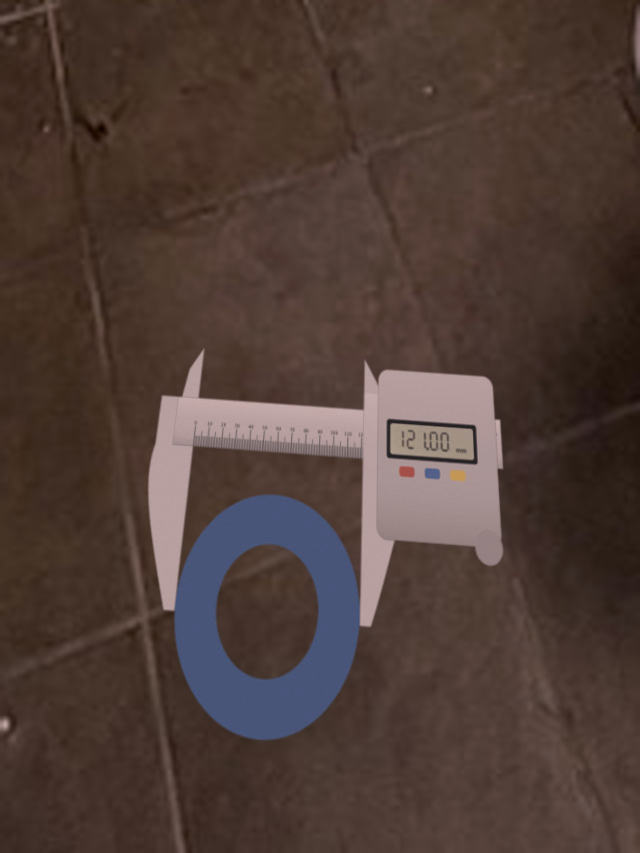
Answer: 121.00 mm
